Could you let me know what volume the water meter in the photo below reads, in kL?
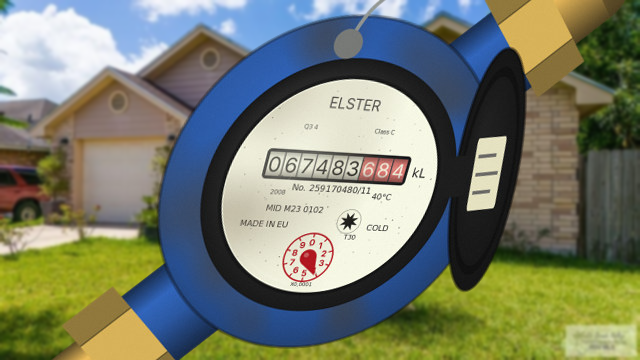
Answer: 67483.6844 kL
